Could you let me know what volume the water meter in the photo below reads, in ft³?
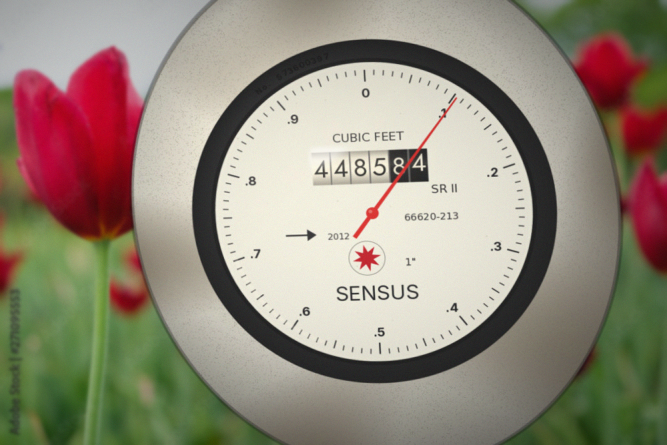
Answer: 448584.10 ft³
